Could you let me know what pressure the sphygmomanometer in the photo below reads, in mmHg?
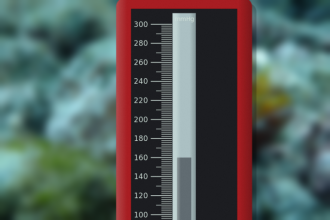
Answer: 160 mmHg
